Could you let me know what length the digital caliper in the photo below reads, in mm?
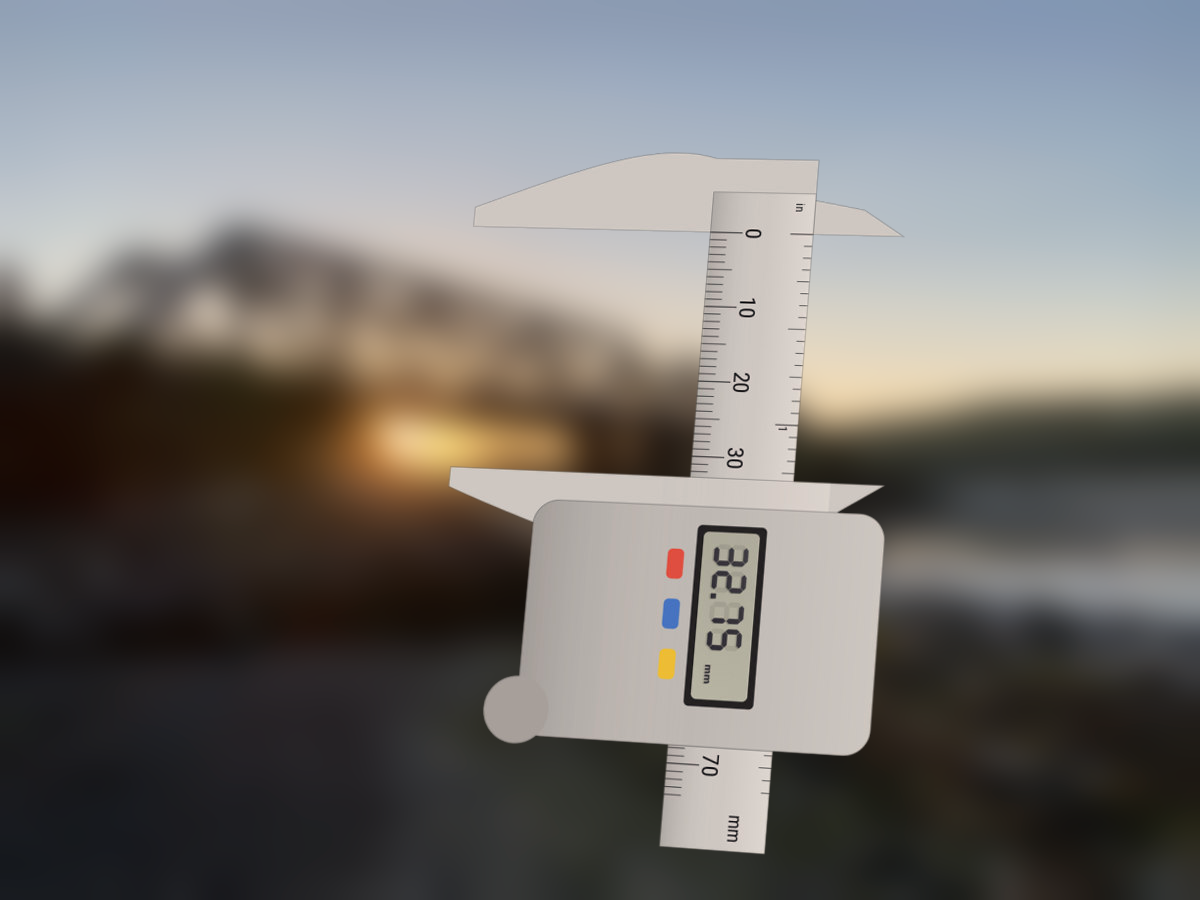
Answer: 32.75 mm
